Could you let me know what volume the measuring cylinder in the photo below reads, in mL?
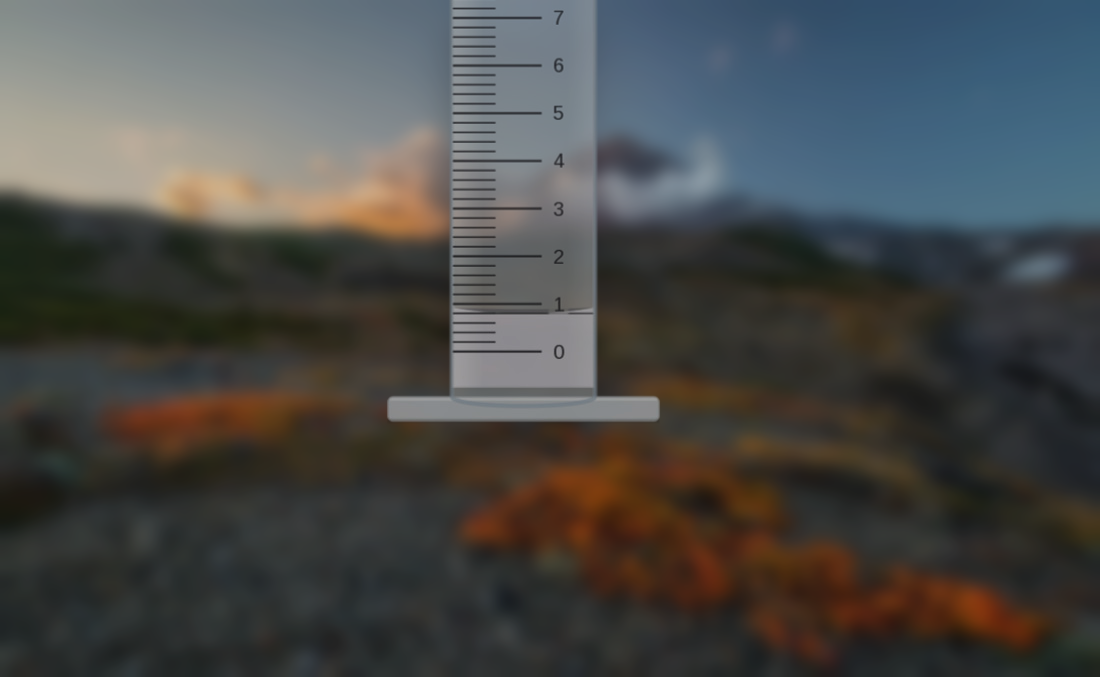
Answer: 0.8 mL
